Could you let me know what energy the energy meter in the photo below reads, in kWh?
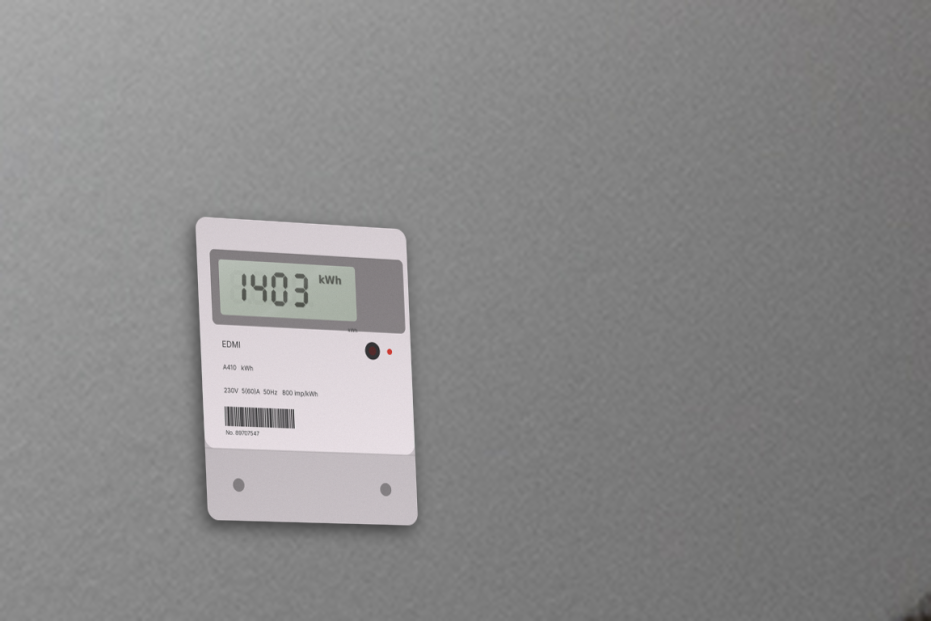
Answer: 1403 kWh
